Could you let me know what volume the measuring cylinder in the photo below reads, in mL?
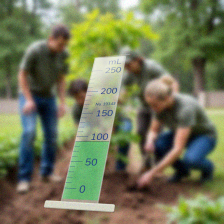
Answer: 90 mL
